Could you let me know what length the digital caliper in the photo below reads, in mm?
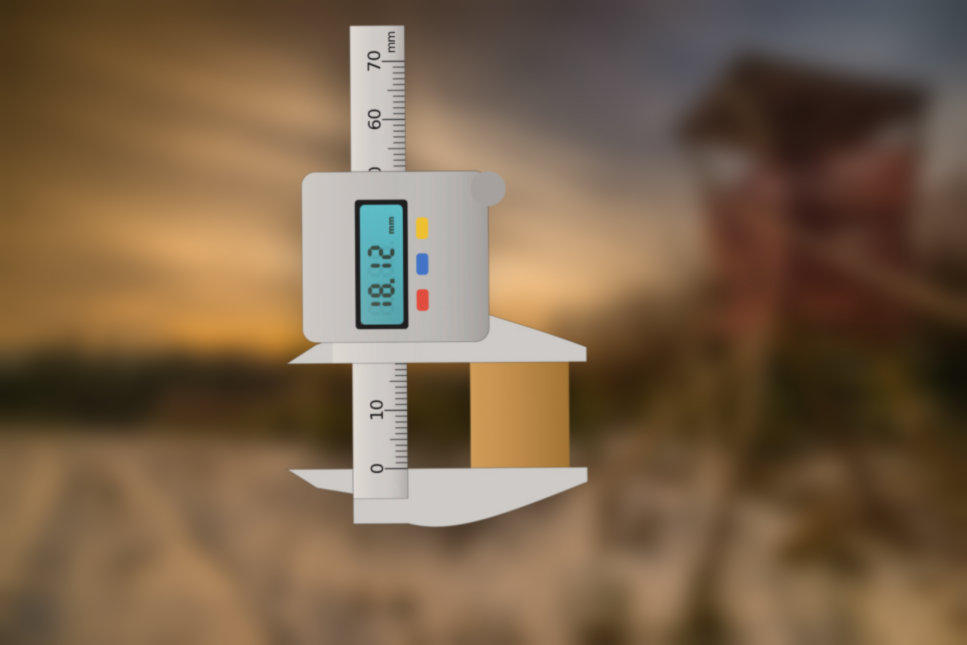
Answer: 18.12 mm
